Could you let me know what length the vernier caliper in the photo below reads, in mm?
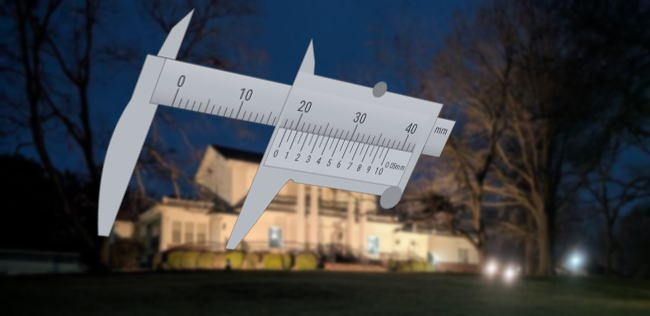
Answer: 18.5 mm
